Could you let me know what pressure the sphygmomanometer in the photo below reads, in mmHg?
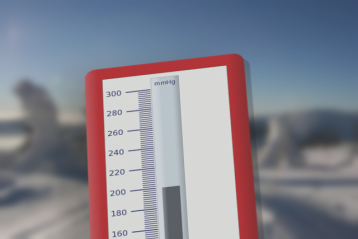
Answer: 200 mmHg
